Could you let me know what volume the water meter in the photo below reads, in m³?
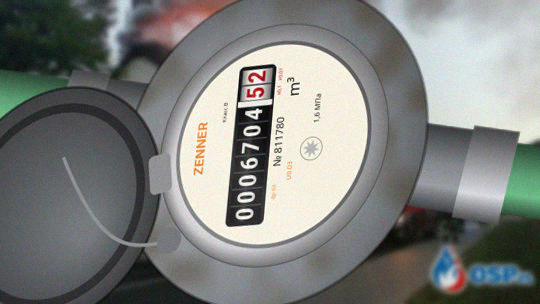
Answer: 6704.52 m³
